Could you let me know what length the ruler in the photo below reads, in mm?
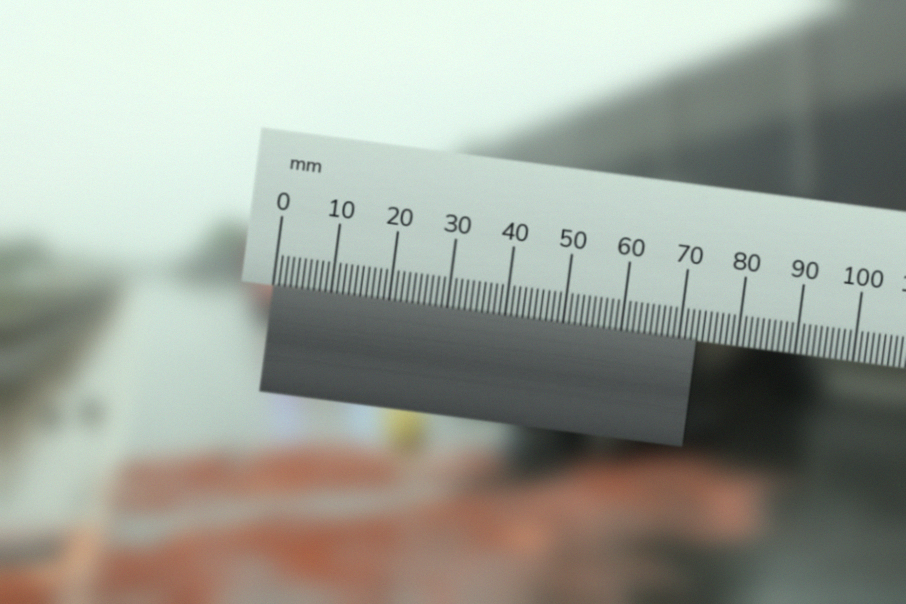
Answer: 73 mm
